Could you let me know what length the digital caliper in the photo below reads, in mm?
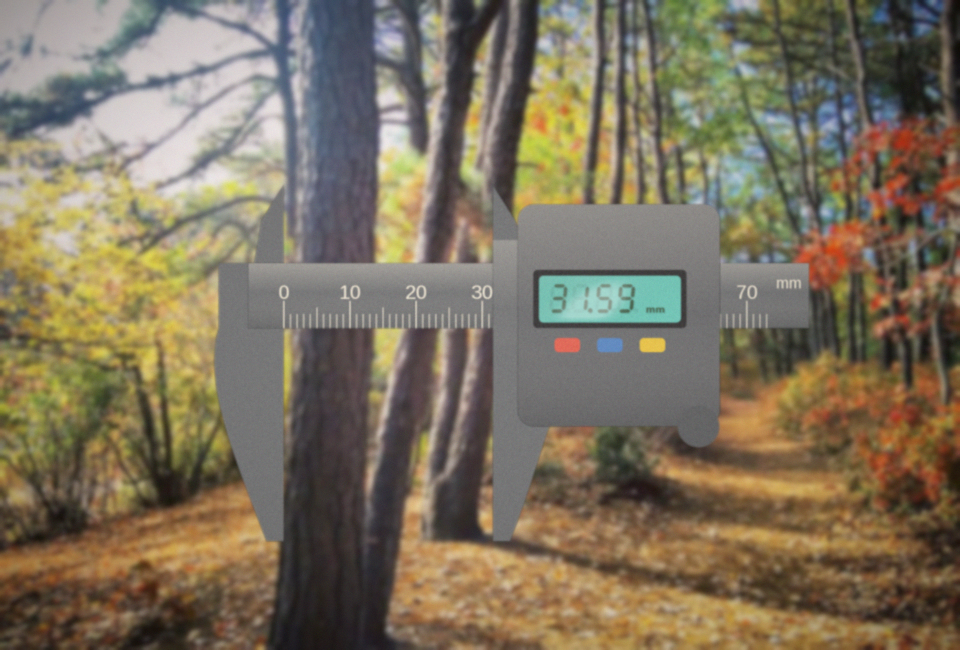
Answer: 31.59 mm
